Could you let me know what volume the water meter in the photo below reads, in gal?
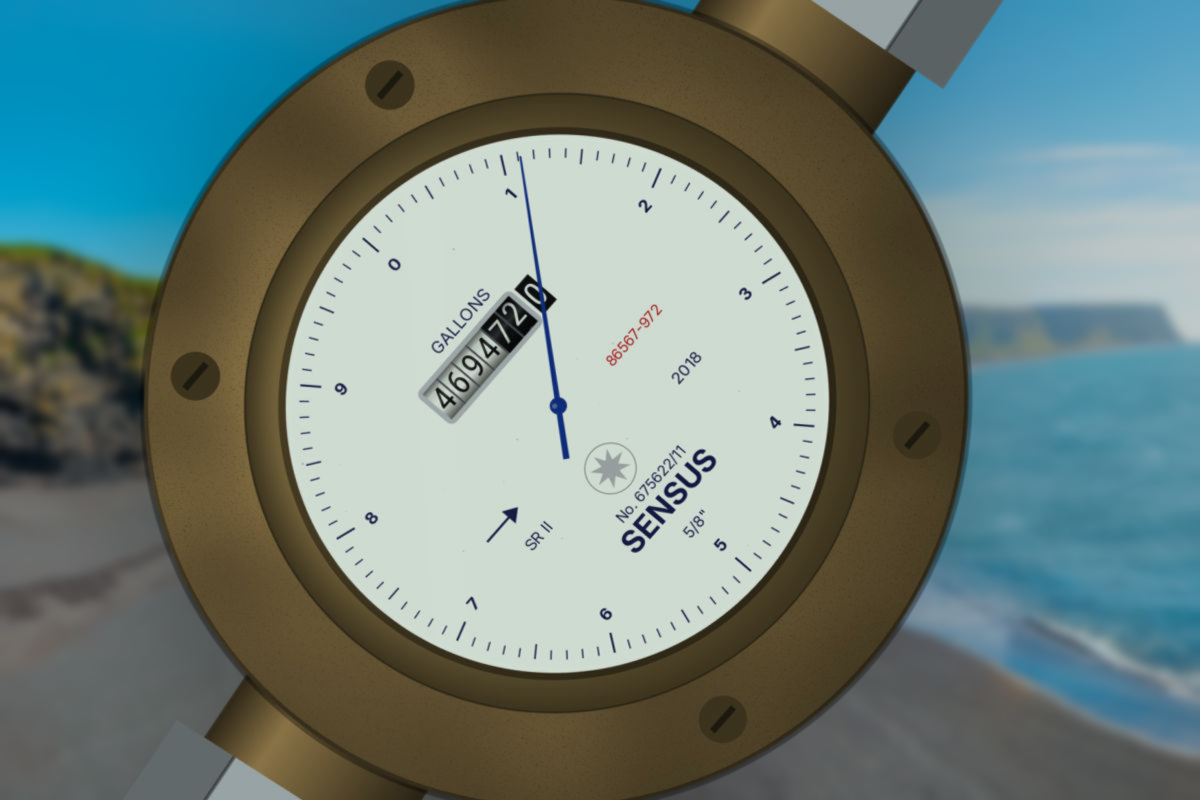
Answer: 4694721.1 gal
